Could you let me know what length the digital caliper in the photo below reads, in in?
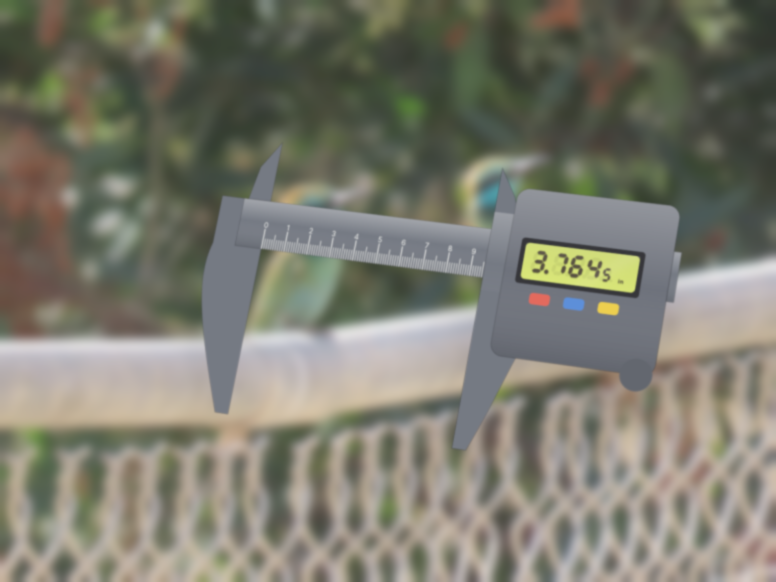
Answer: 3.7645 in
